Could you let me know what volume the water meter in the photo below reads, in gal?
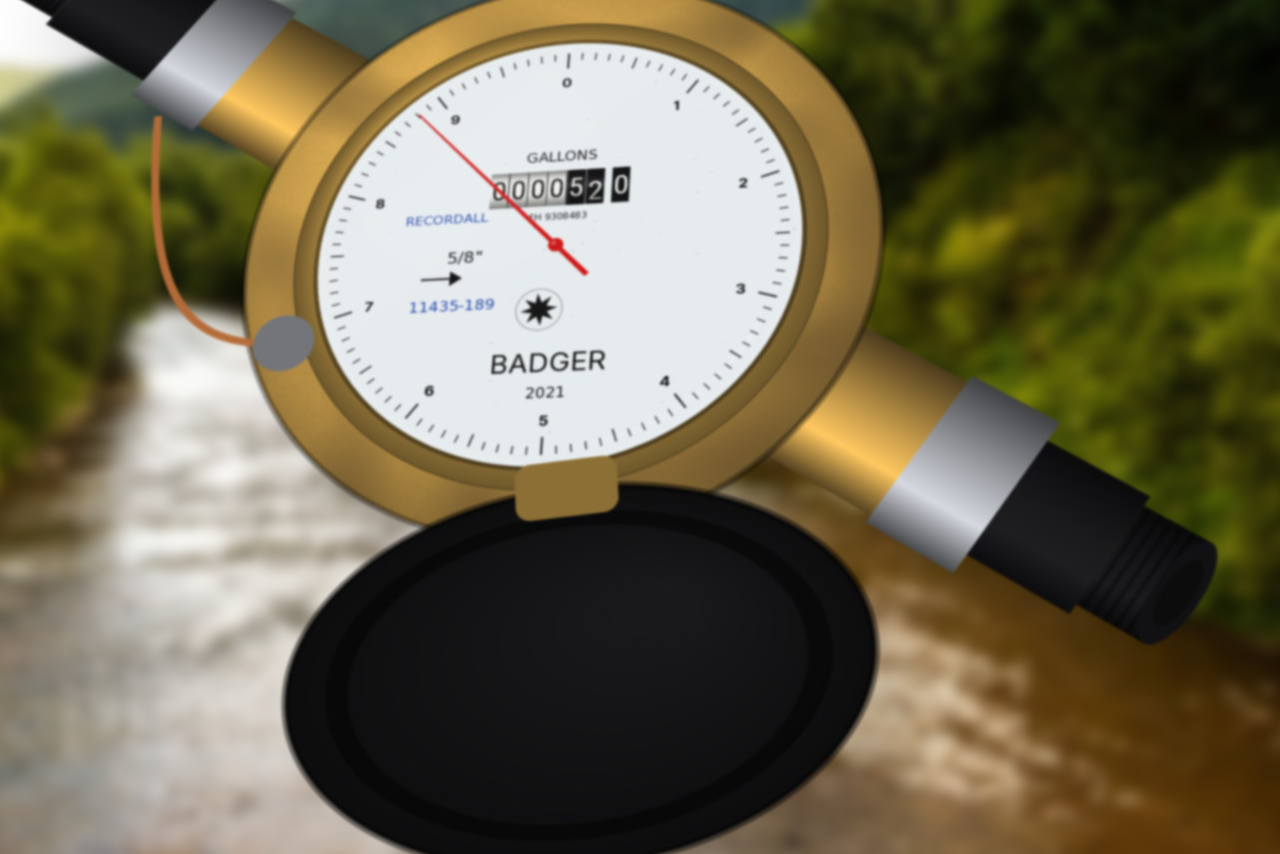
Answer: 518.8 gal
